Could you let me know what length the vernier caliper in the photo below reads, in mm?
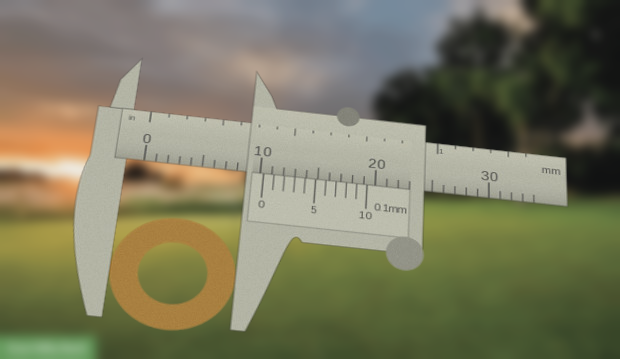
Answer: 10.3 mm
